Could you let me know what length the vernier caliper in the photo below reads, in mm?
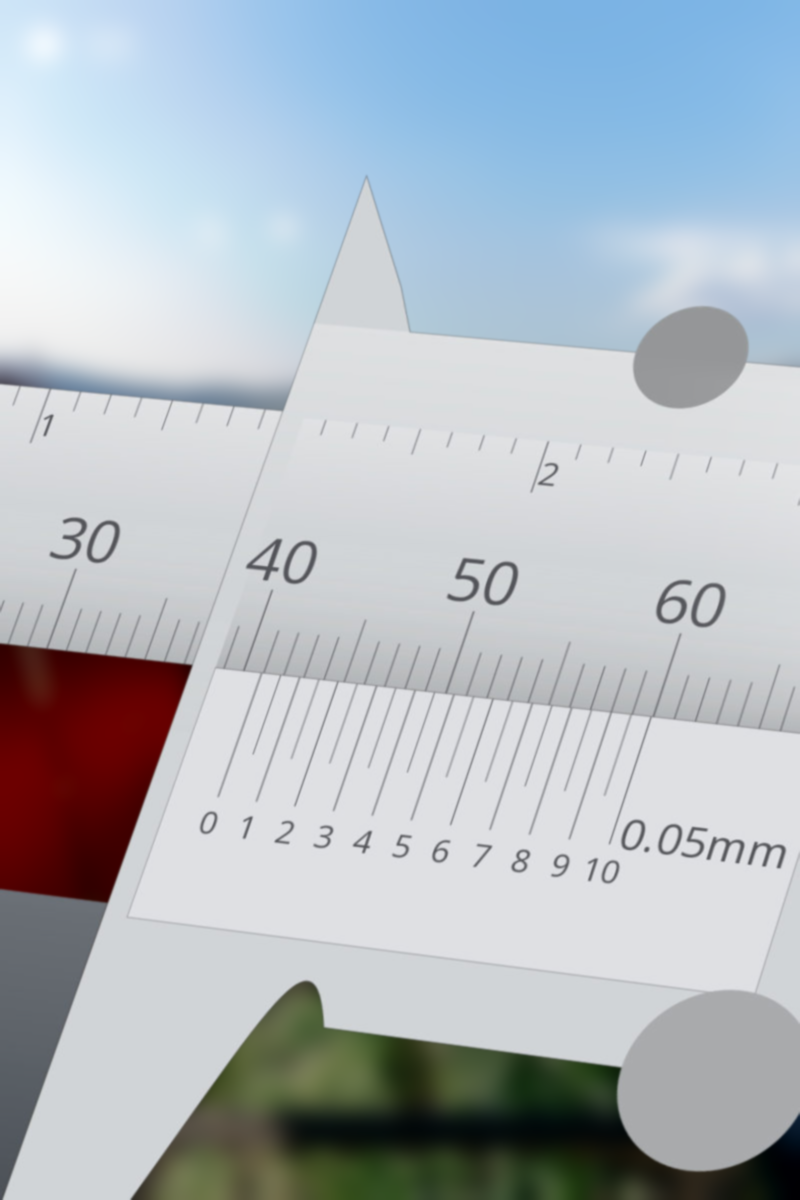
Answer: 40.9 mm
